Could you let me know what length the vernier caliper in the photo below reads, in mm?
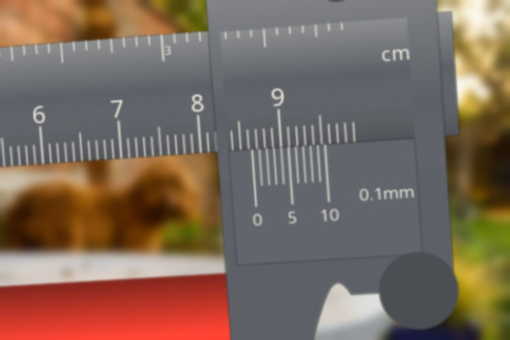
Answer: 86.4 mm
